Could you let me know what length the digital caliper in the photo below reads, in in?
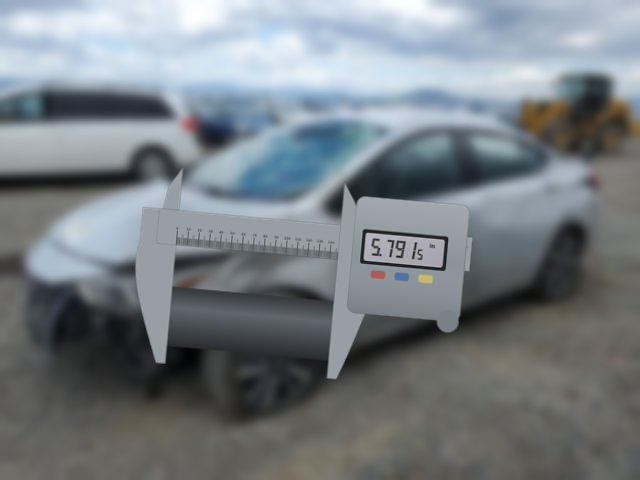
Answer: 5.7915 in
